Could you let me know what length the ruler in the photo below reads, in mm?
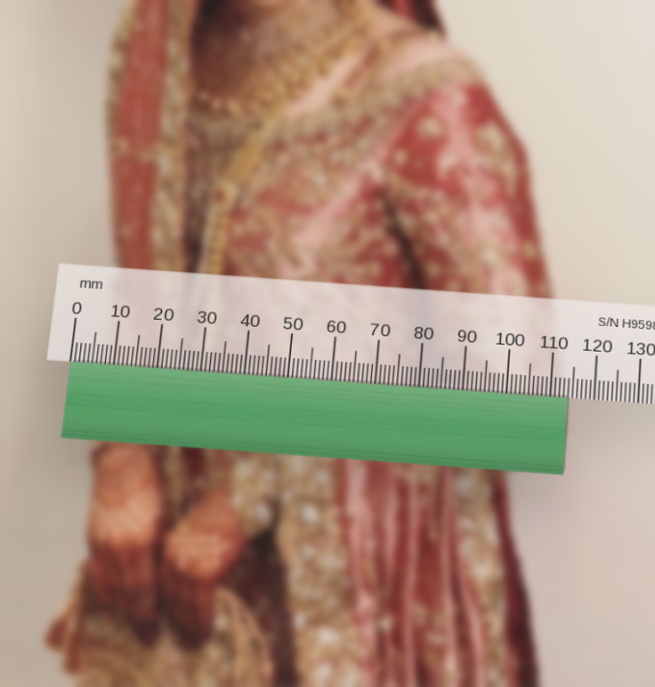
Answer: 114 mm
